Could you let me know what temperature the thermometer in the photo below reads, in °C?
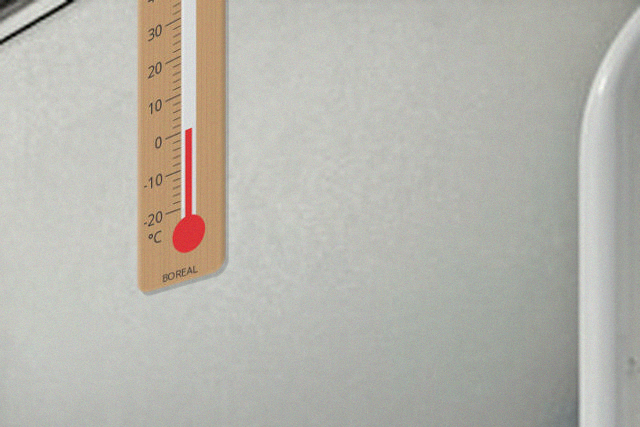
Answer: 0 °C
